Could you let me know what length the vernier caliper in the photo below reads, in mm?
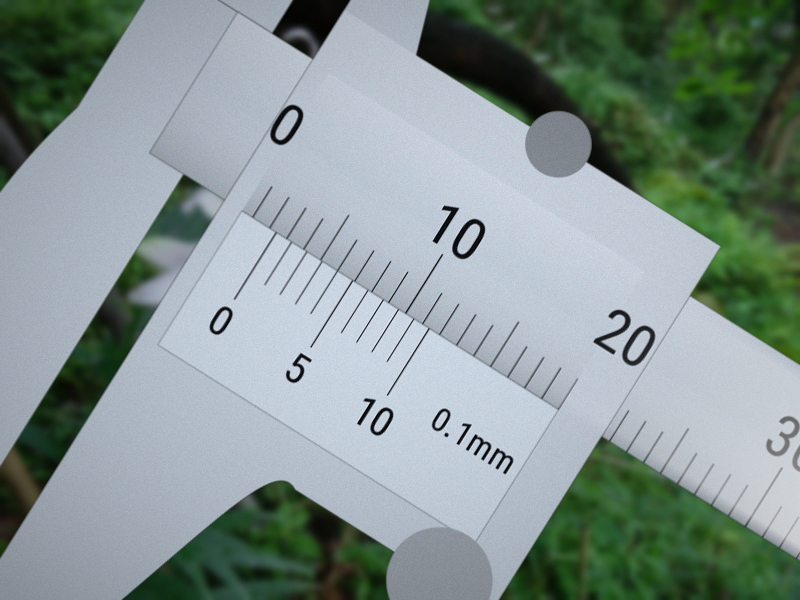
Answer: 2.4 mm
